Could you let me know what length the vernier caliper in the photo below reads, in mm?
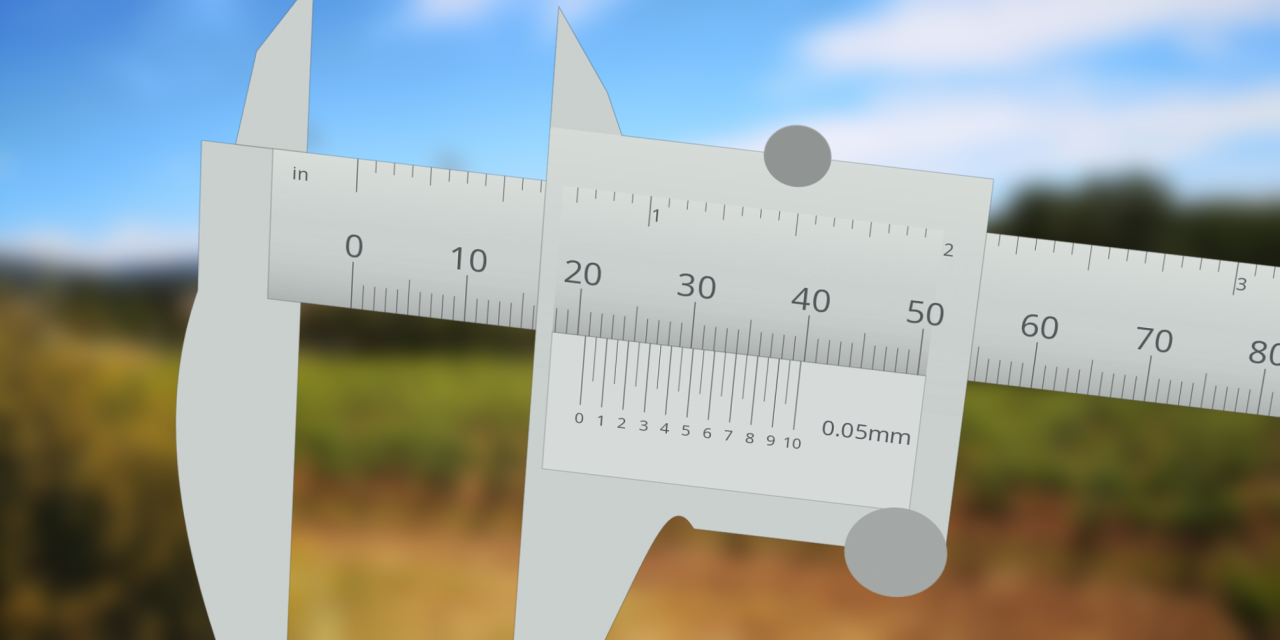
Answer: 20.7 mm
